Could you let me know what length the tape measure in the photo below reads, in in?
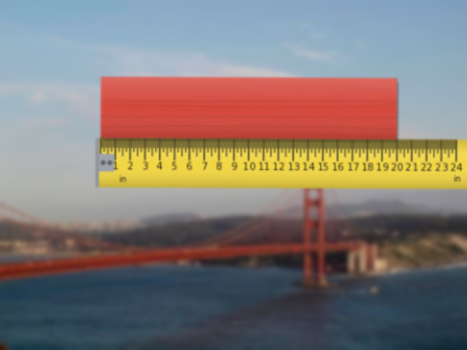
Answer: 20 in
